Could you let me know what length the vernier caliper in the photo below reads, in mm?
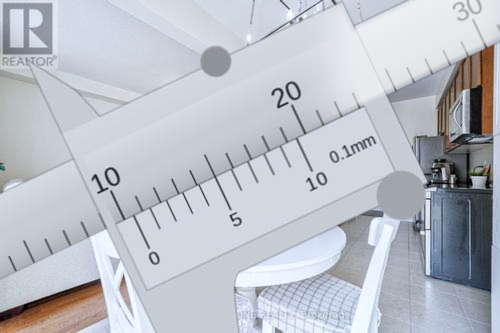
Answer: 10.5 mm
